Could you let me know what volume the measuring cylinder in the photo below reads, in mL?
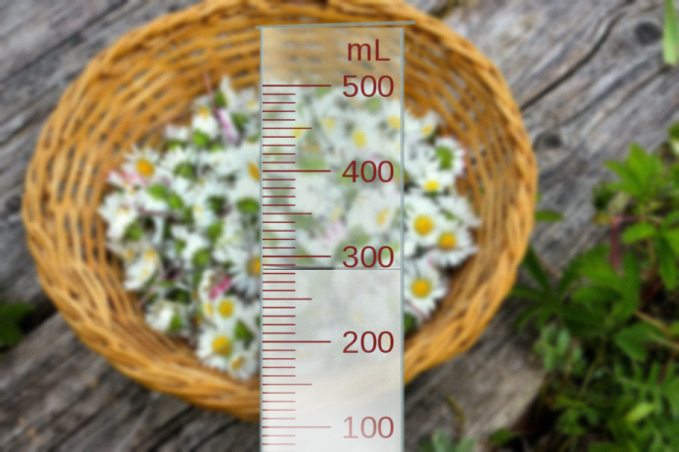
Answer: 285 mL
